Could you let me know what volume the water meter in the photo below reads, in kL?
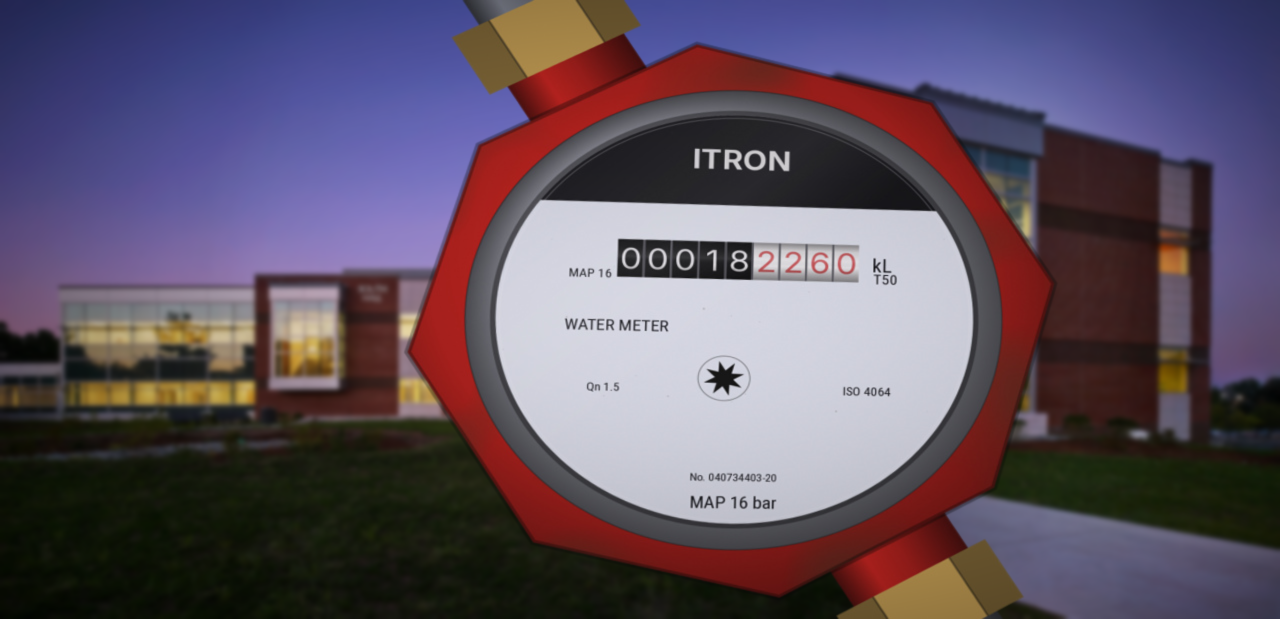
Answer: 18.2260 kL
